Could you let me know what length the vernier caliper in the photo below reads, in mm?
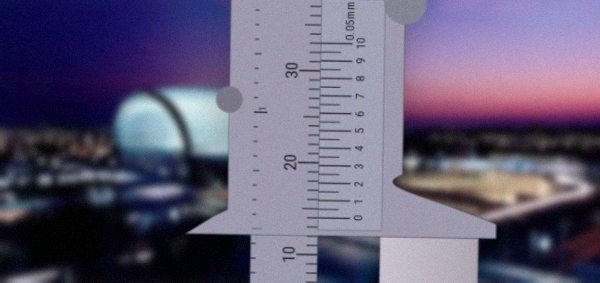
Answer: 14.0 mm
